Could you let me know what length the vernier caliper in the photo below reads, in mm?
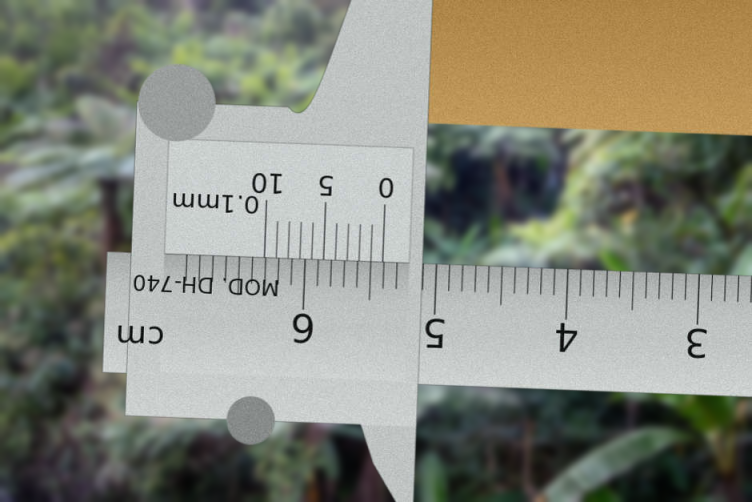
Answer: 54.1 mm
